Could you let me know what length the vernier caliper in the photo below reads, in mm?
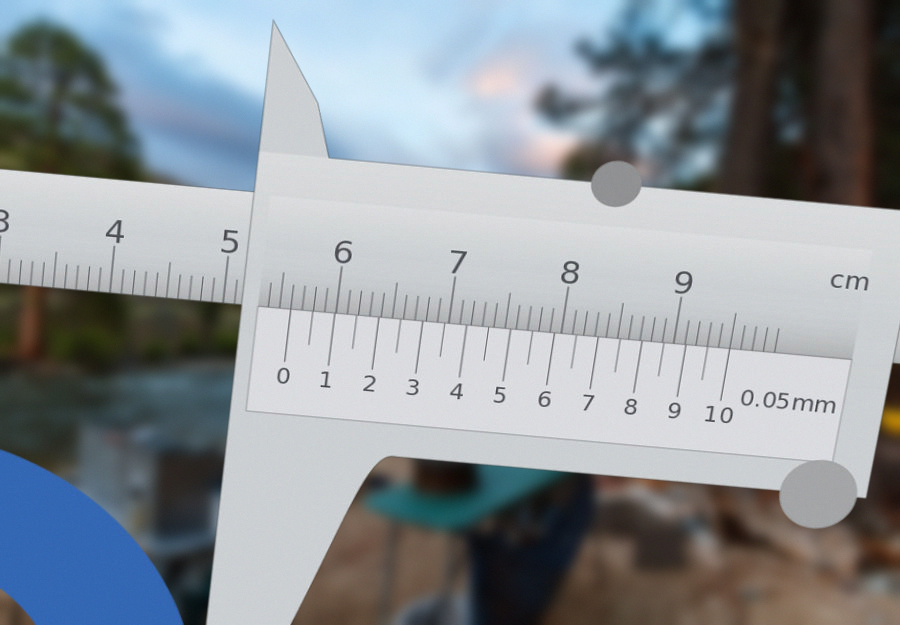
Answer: 56.0 mm
